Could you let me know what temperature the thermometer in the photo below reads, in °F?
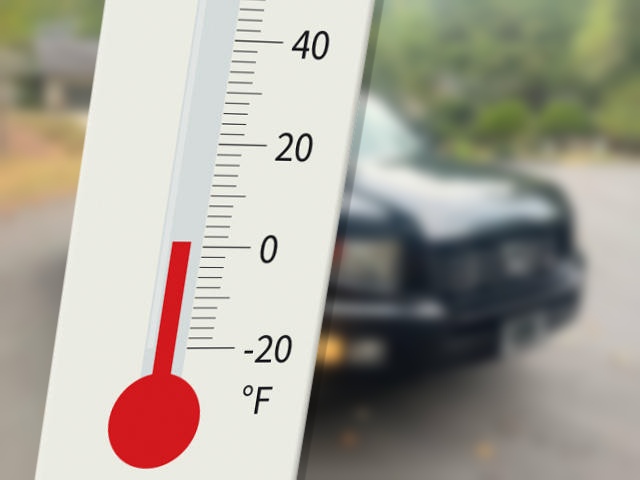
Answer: 1 °F
